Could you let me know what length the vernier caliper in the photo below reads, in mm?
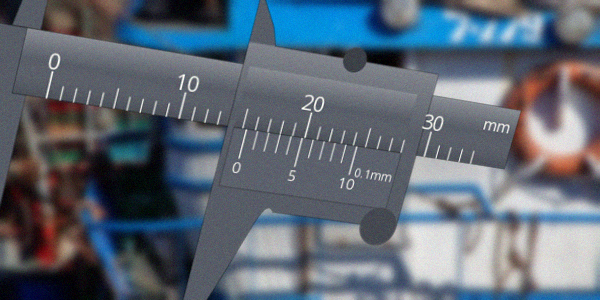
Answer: 15.3 mm
